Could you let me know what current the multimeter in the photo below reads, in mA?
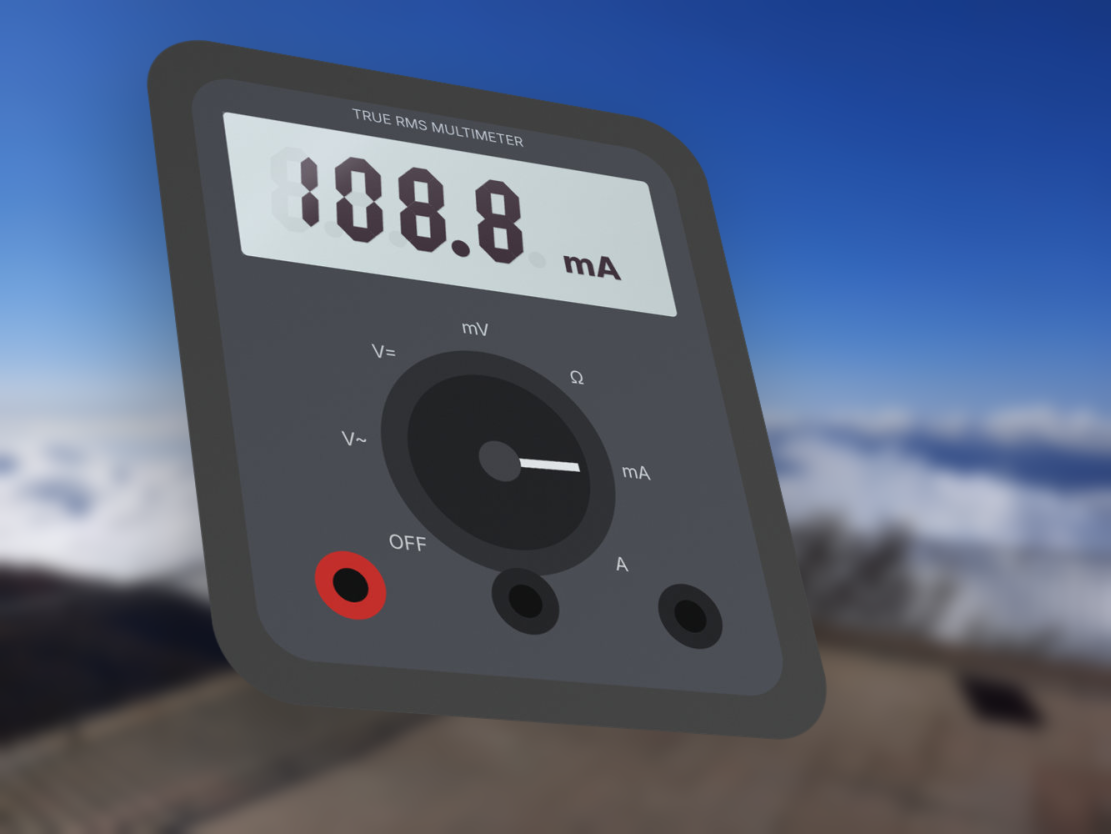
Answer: 108.8 mA
